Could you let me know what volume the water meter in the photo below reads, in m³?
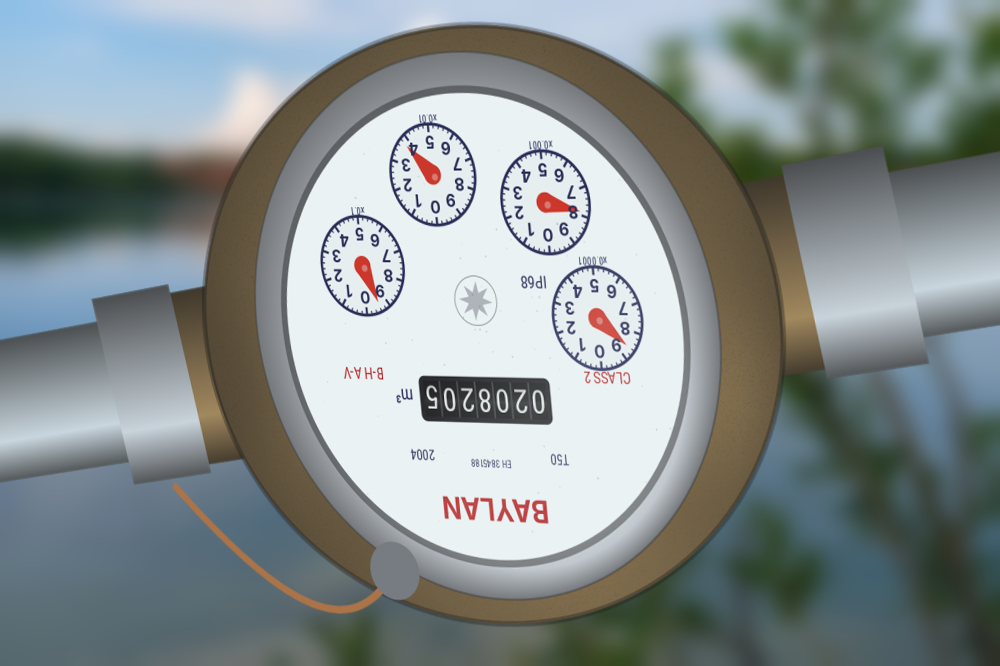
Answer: 208204.9378 m³
